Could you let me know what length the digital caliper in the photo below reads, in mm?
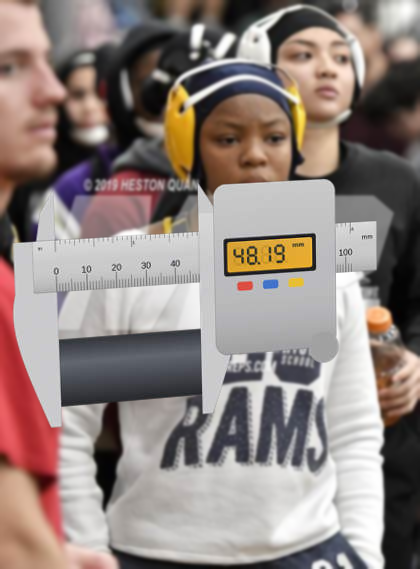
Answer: 48.19 mm
